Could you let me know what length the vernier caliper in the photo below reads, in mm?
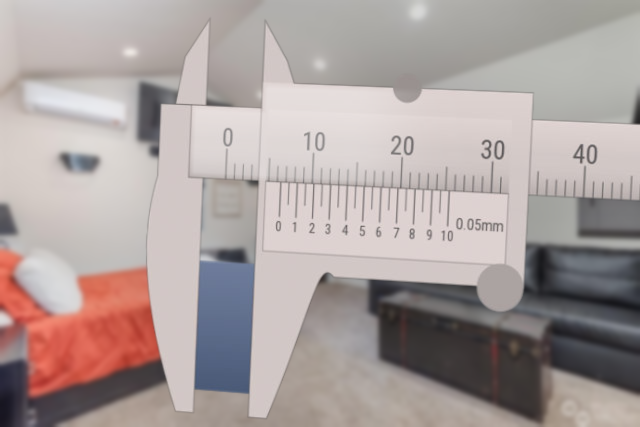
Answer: 6.4 mm
